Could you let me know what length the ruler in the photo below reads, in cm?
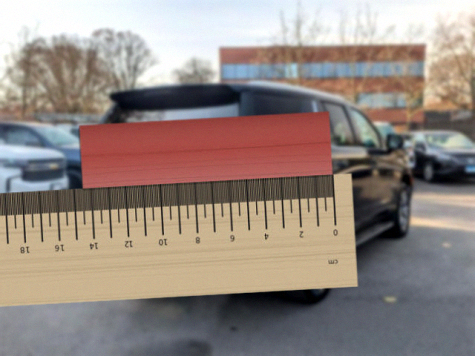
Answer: 14.5 cm
